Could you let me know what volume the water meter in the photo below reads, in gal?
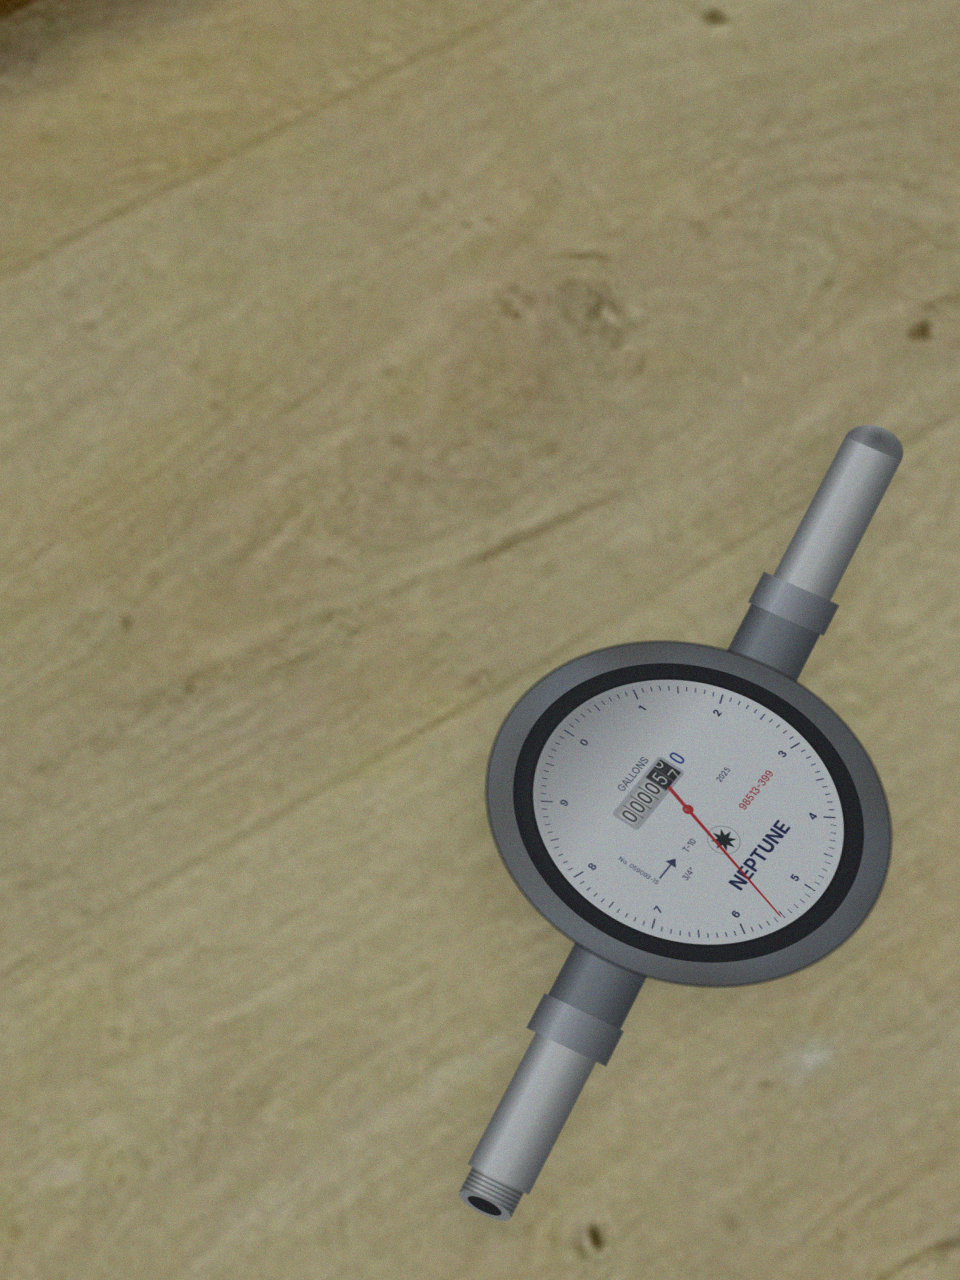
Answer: 565.5 gal
